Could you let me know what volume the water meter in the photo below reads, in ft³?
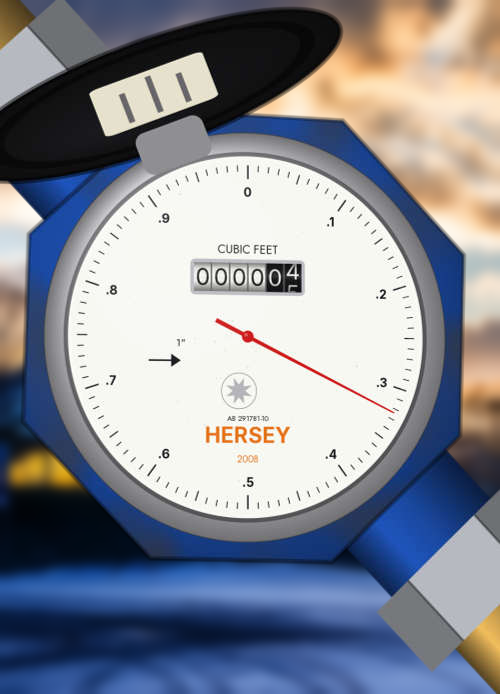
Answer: 4.32 ft³
